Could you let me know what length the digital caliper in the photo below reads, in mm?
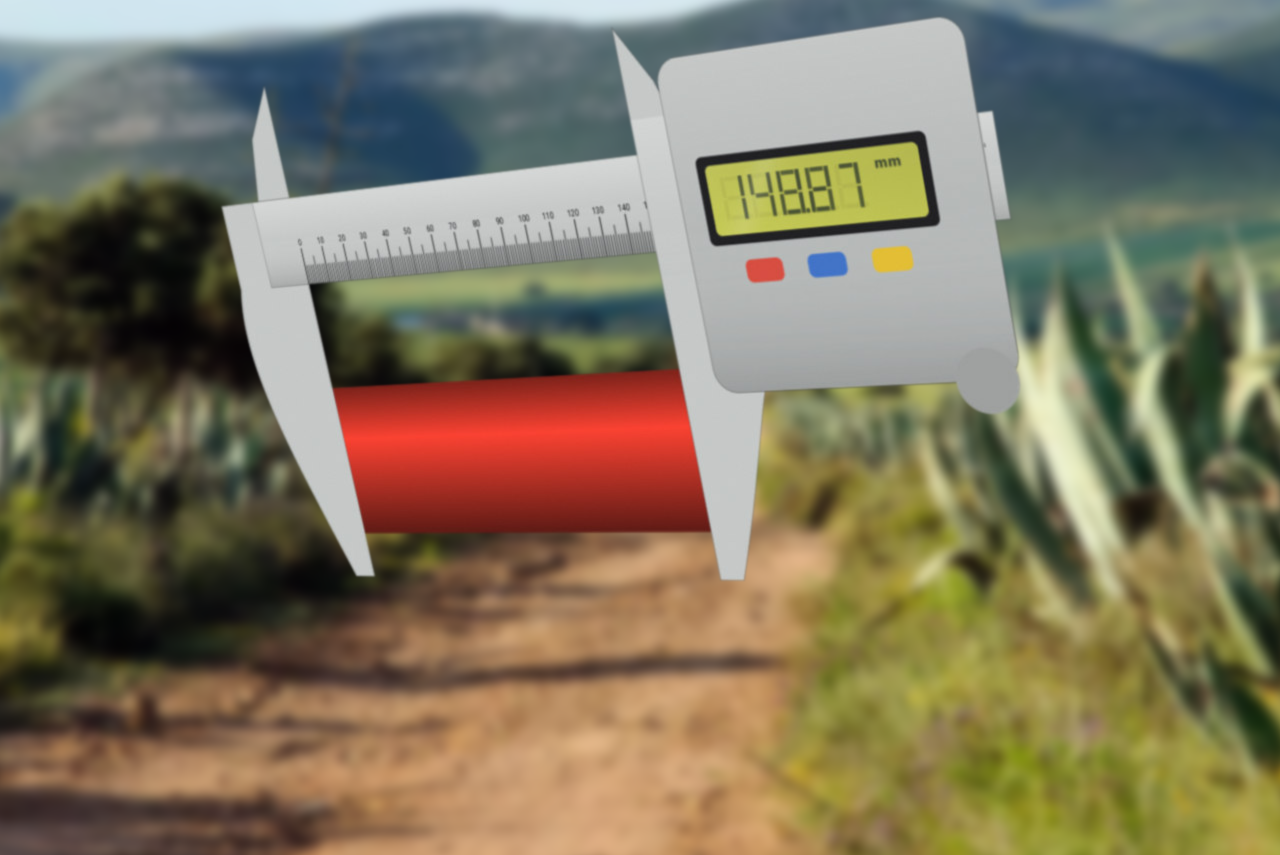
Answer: 148.87 mm
